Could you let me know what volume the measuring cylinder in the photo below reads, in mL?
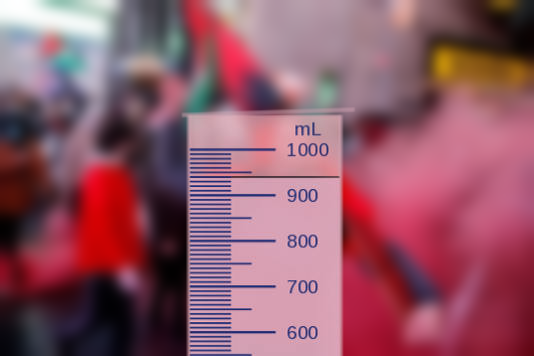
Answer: 940 mL
